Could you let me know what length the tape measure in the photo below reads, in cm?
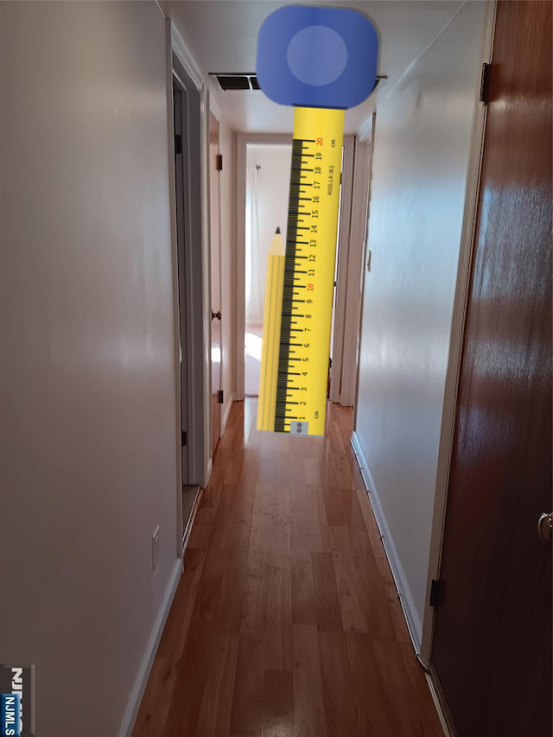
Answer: 14 cm
